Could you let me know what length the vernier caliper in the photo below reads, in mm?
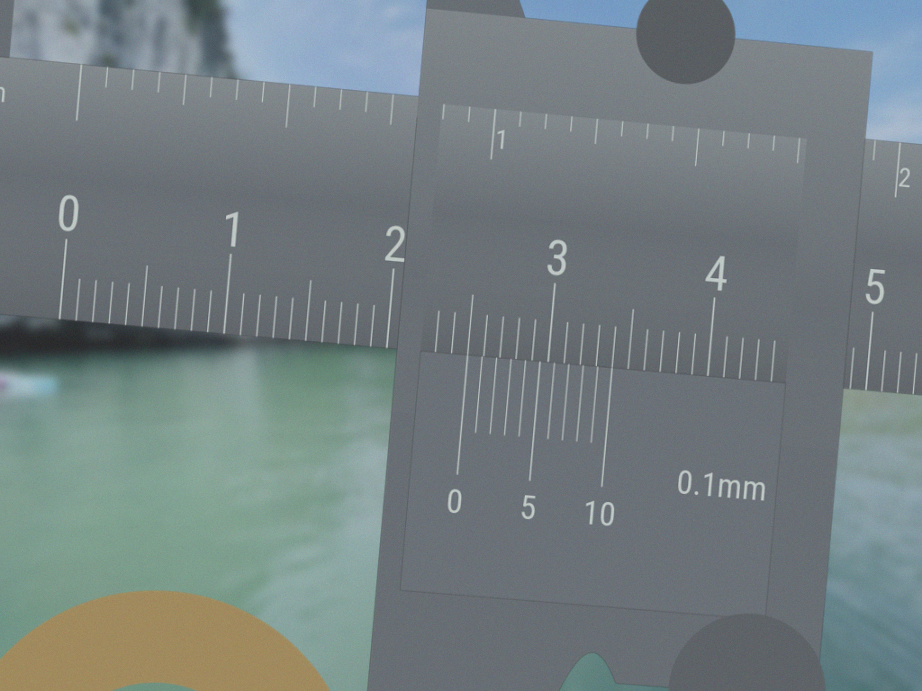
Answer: 25.0 mm
